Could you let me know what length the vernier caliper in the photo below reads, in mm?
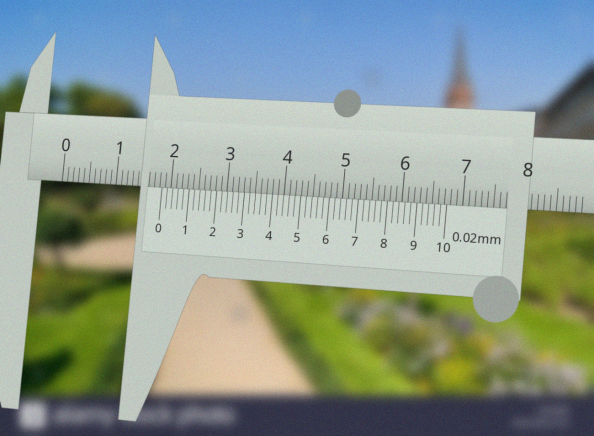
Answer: 18.4 mm
